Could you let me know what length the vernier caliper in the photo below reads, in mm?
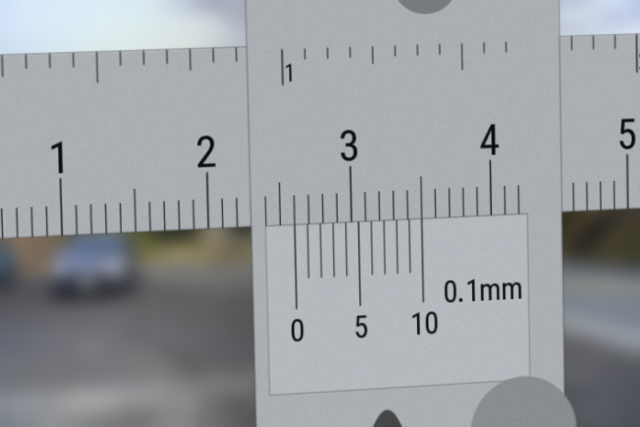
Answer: 26.0 mm
